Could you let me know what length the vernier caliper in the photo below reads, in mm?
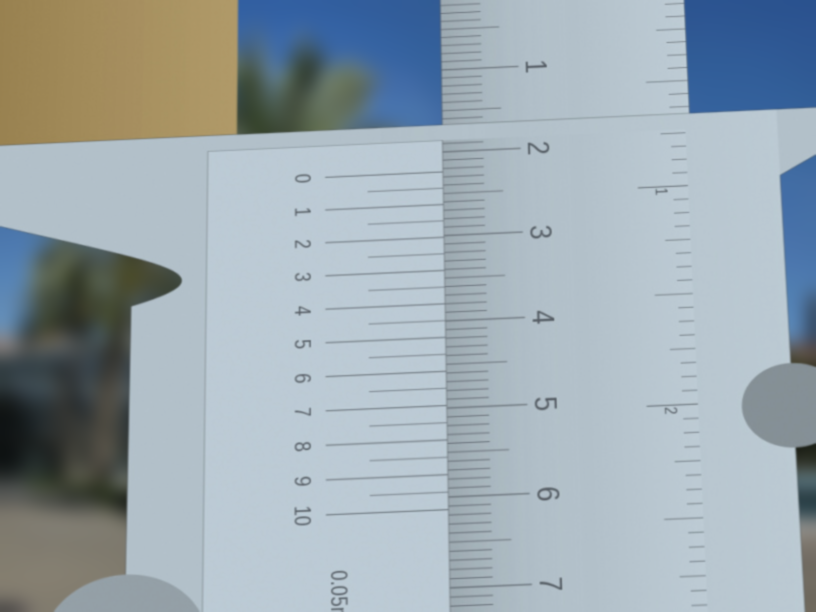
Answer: 22.4 mm
